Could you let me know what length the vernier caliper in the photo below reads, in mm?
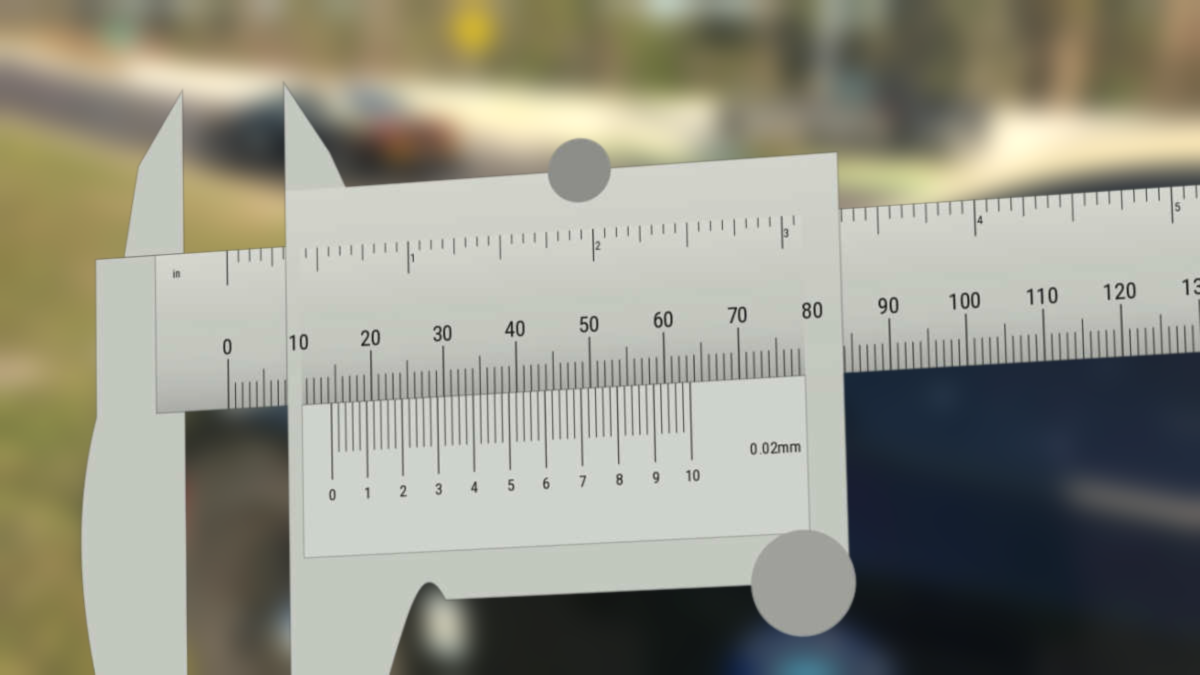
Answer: 14.4 mm
